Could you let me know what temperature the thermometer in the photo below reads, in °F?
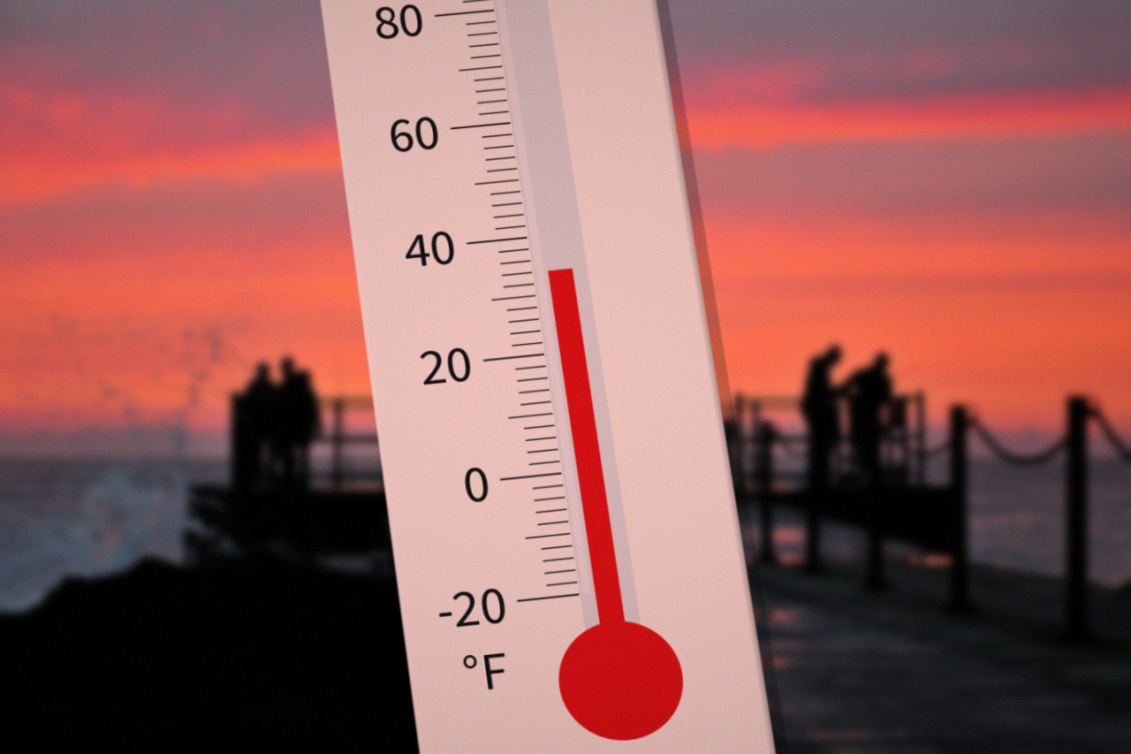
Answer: 34 °F
